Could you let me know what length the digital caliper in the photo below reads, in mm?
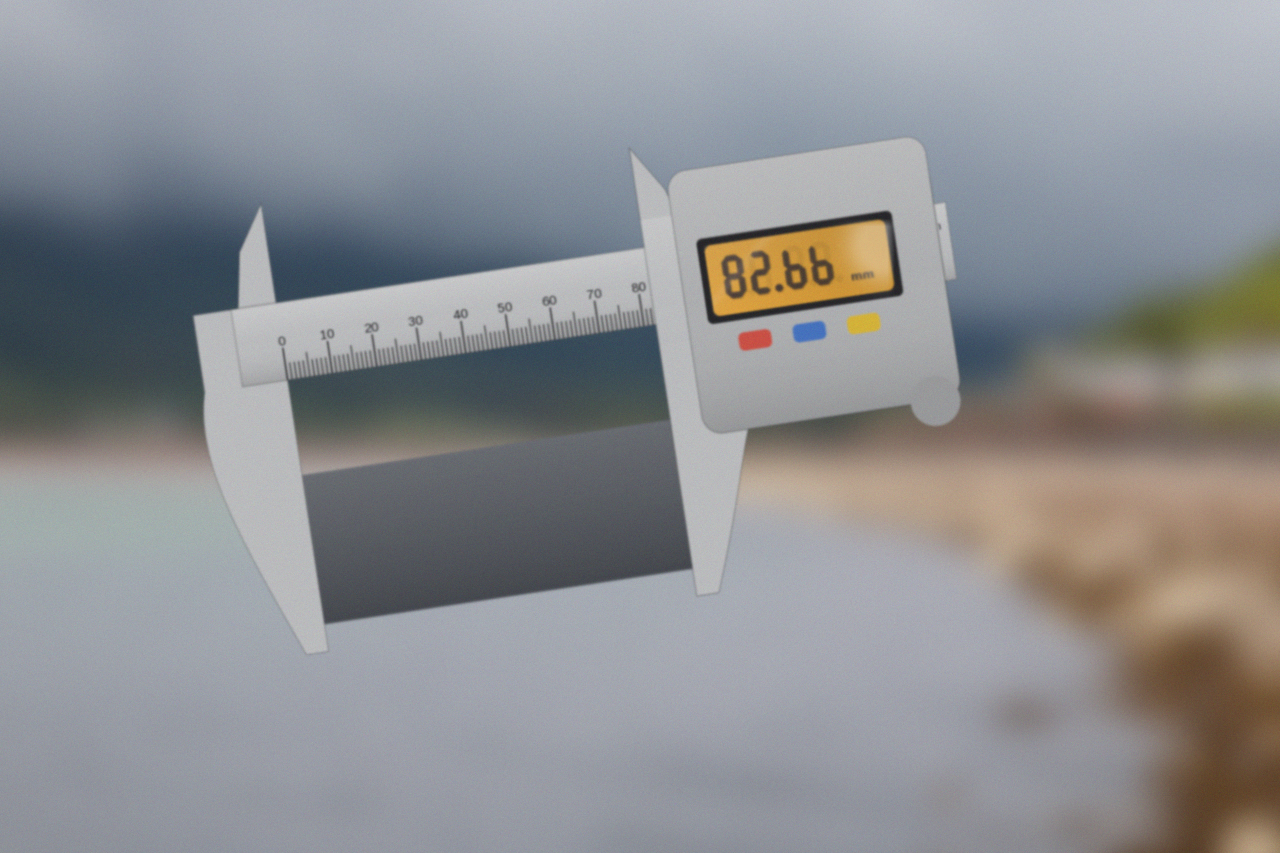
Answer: 82.66 mm
